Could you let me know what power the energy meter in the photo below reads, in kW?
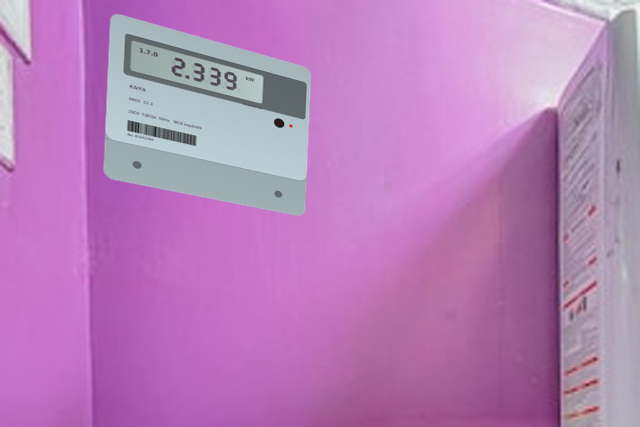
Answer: 2.339 kW
